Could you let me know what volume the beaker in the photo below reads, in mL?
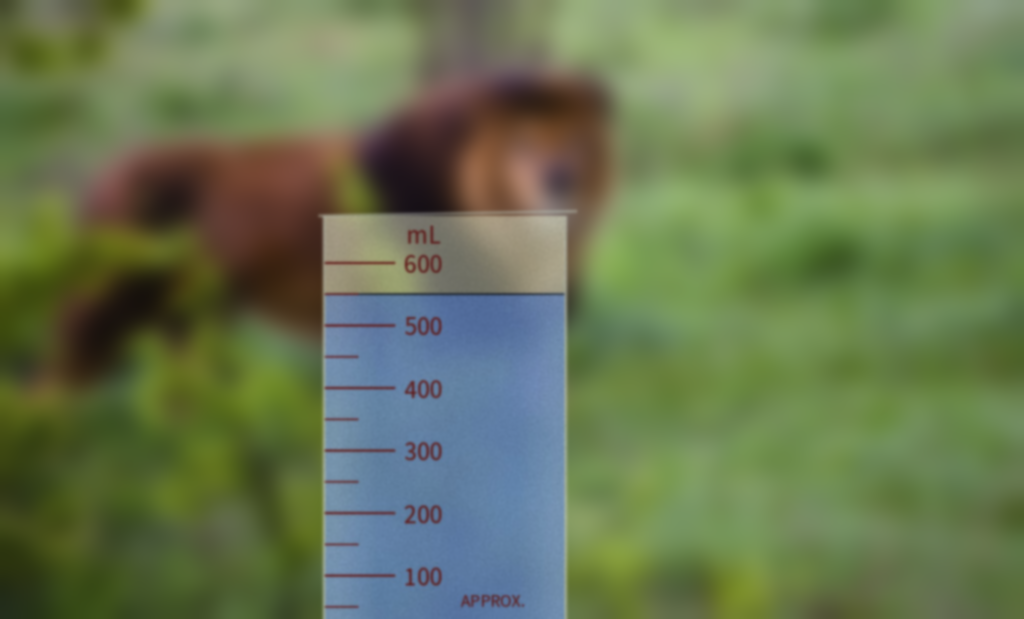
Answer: 550 mL
